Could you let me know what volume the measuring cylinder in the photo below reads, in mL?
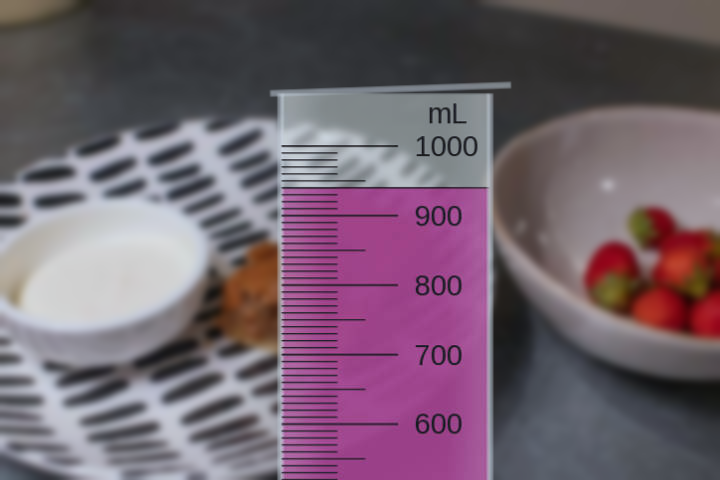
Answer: 940 mL
